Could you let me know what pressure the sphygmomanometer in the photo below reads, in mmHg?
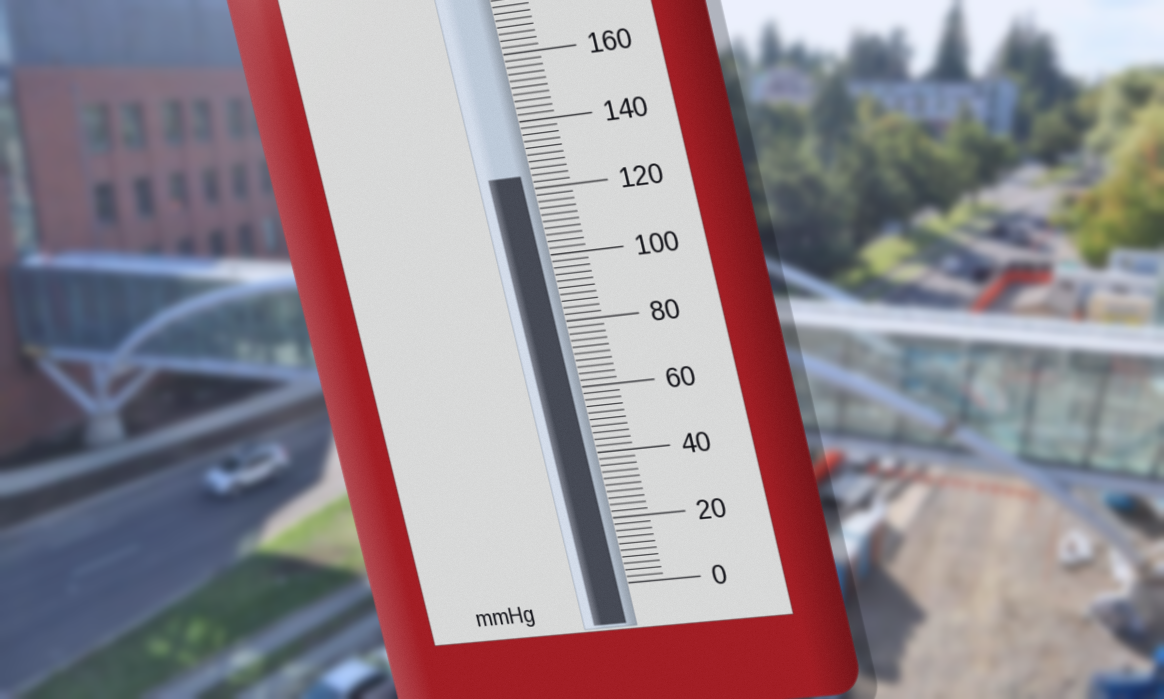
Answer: 124 mmHg
